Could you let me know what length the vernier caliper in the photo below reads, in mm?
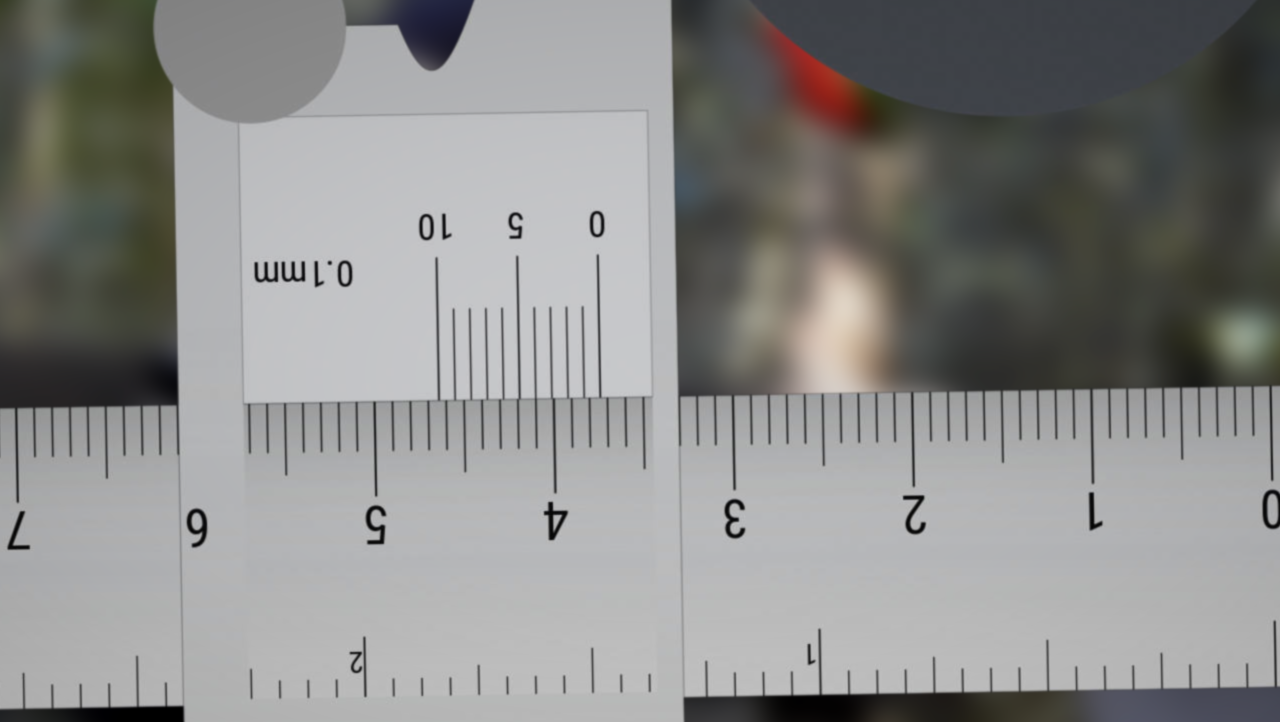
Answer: 37.4 mm
